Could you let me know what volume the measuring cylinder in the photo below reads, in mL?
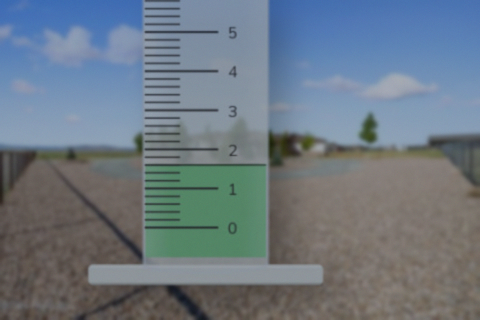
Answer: 1.6 mL
